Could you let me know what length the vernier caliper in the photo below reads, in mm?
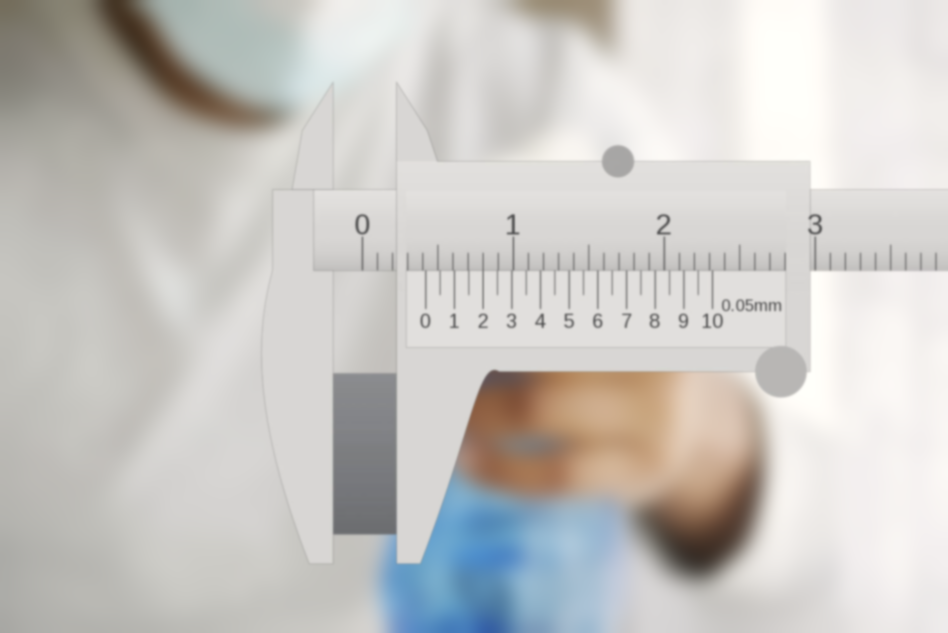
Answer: 4.2 mm
